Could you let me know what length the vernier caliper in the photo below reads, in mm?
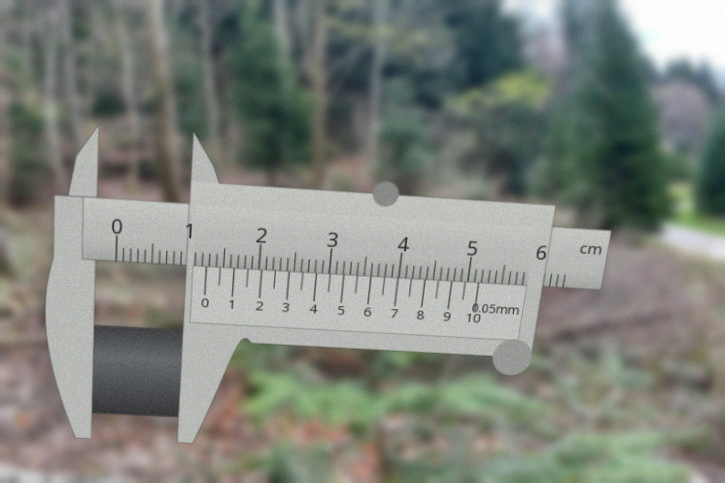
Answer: 12.6 mm
